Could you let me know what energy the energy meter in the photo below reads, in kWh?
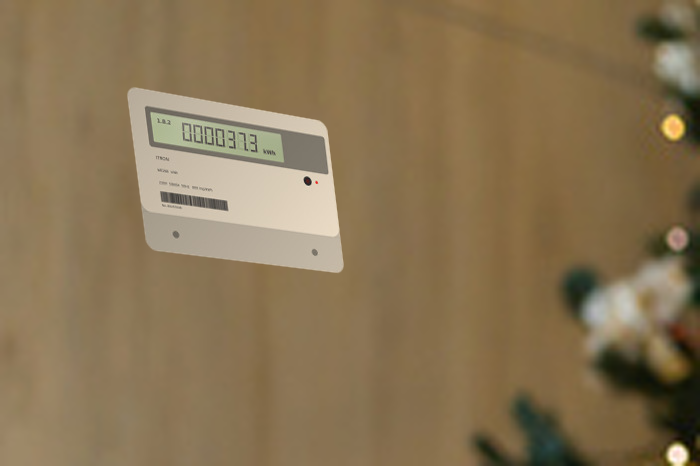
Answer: 37.3 kWh
